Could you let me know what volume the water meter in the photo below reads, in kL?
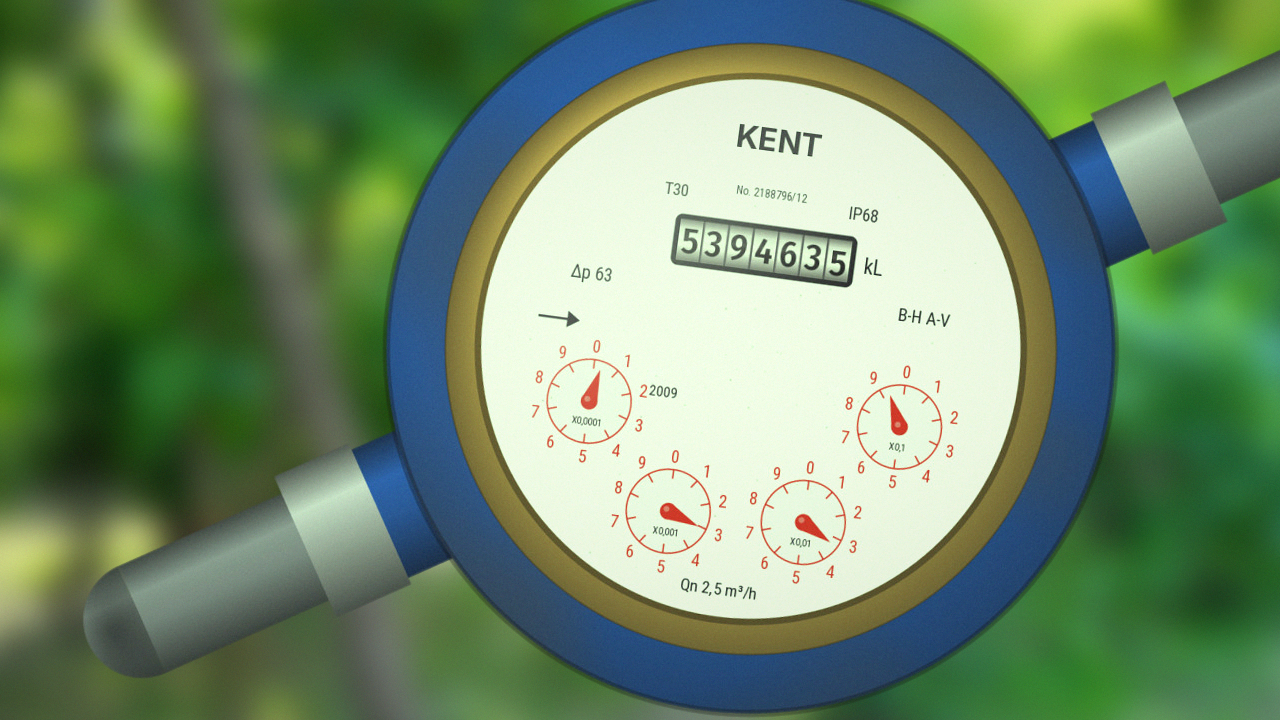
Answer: 5394634.9330 kL
